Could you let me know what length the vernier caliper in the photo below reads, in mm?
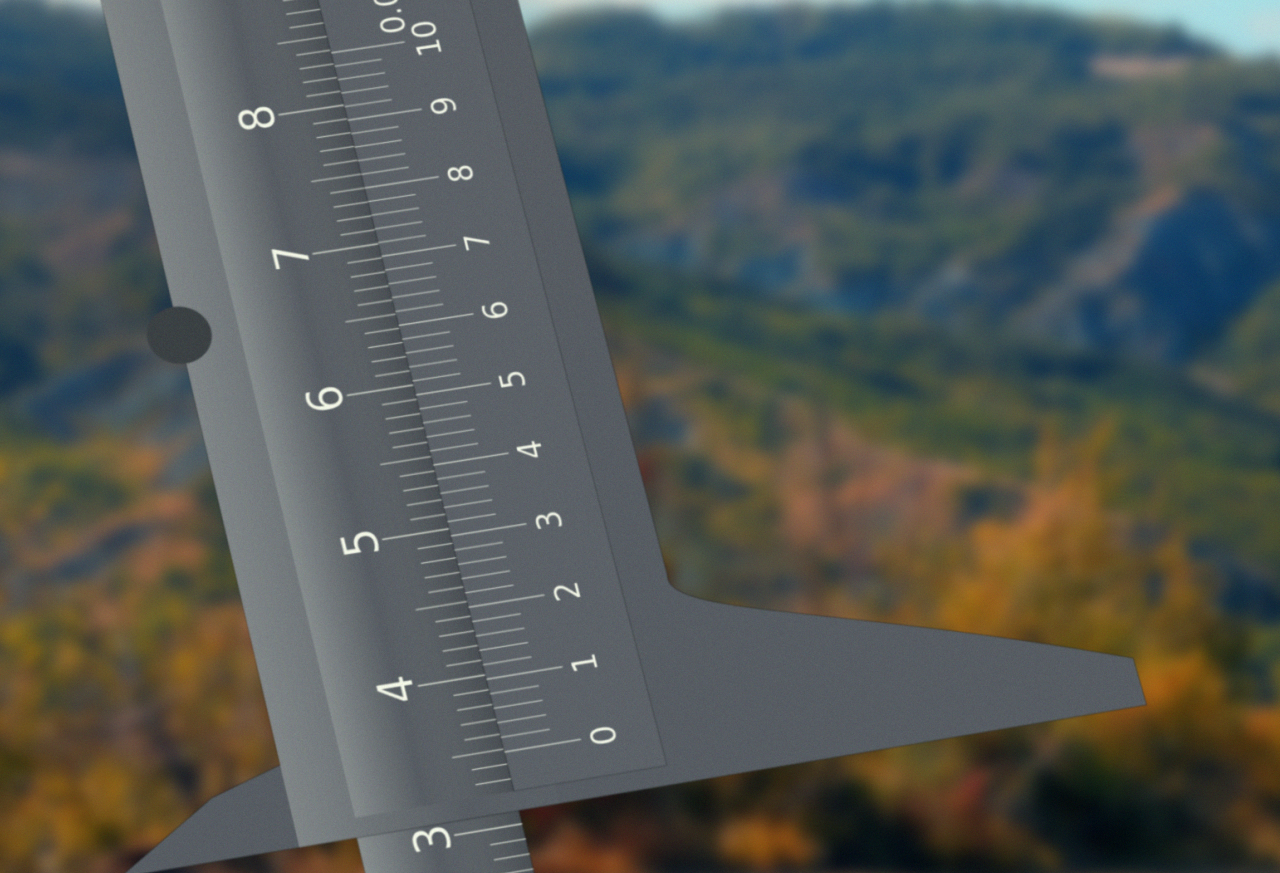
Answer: 34.8 mm
